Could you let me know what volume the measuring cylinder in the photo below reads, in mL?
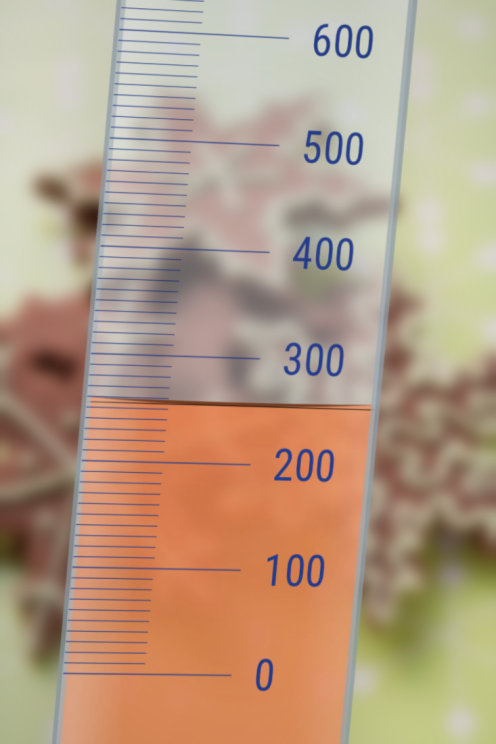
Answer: 255 mL
